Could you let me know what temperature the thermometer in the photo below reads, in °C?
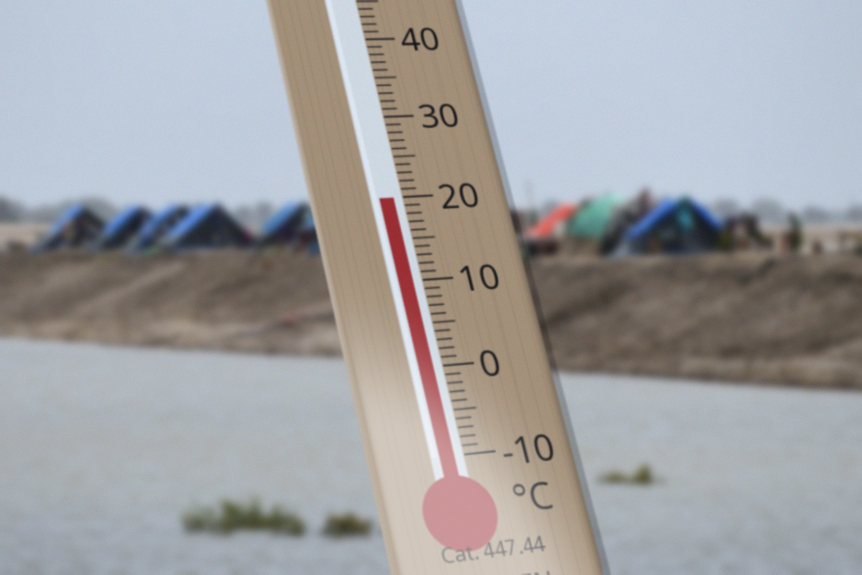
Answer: 20 °C
